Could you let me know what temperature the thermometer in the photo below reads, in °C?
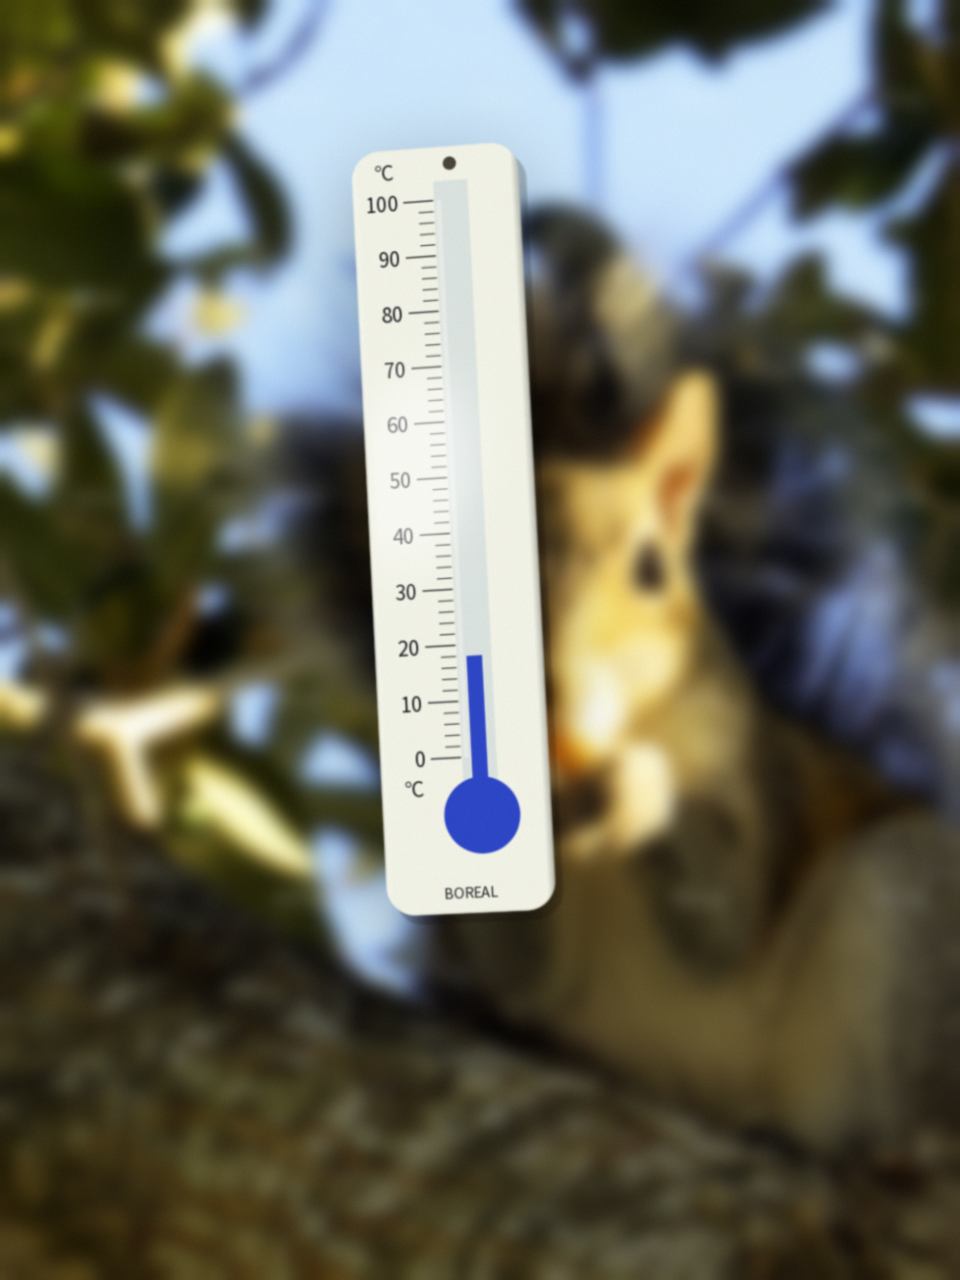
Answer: 18 °C
